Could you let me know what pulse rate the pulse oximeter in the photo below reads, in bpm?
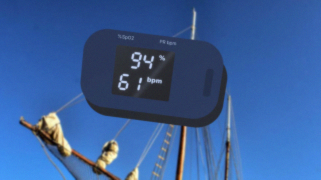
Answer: 61 bpm
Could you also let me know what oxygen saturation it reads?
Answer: 94 %
